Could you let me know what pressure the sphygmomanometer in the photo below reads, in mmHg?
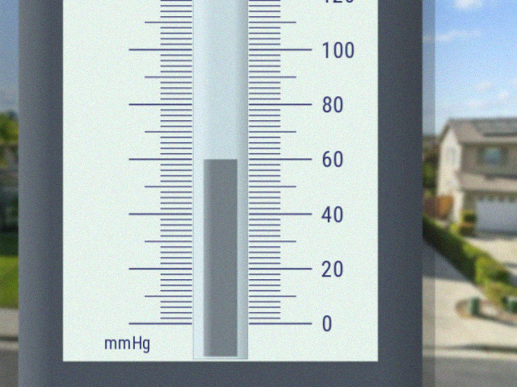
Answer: 60 mmHg
